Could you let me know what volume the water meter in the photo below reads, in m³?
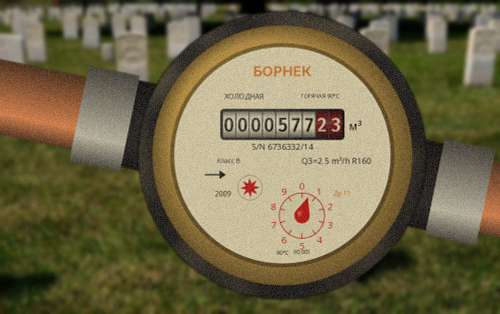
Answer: 577.230 m³
